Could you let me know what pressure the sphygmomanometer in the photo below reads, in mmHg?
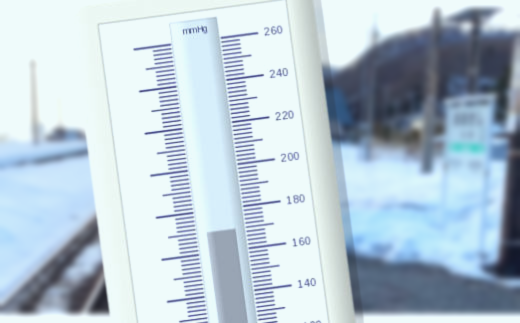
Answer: 170 mmHg
